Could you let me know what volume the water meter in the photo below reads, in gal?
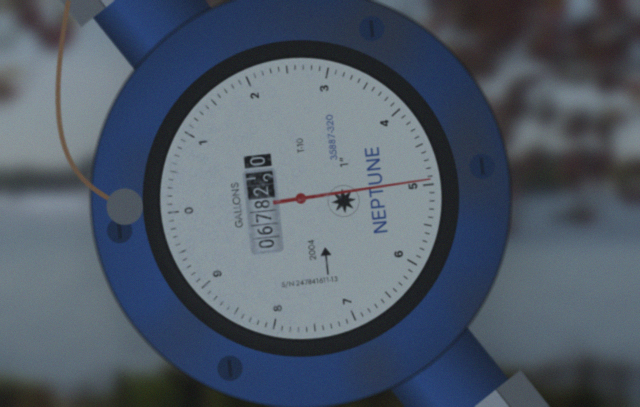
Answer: 678214.9 gal
